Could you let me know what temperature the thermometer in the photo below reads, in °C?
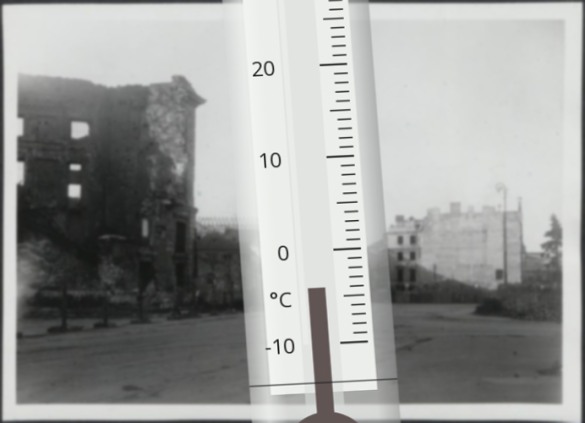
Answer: -4 °C
